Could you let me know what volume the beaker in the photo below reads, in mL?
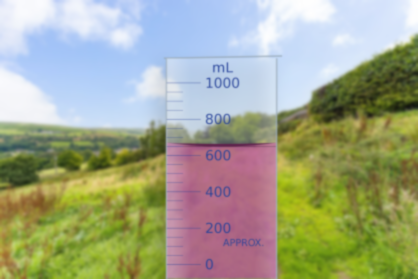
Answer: 650 mL
